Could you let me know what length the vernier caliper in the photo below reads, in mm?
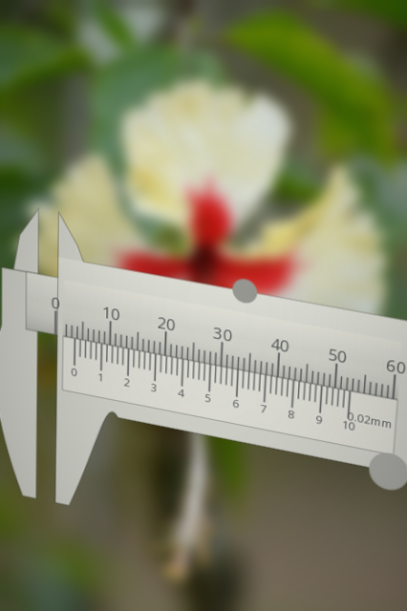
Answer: 3.6 mm
